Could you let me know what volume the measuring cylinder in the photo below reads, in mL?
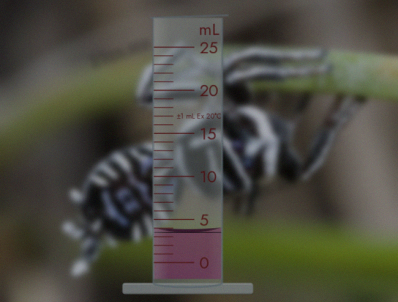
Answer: 3.5 mL
